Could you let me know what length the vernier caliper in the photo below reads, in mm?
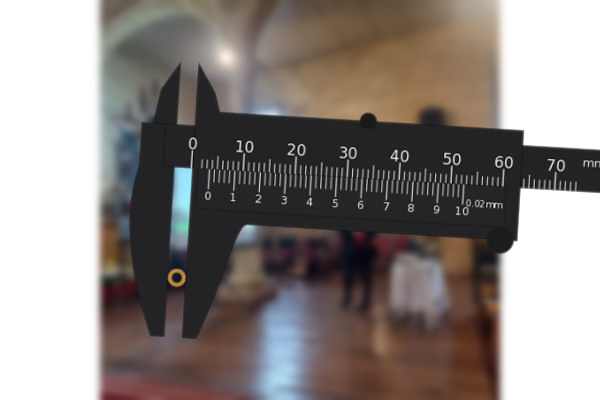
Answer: 3.5 mm
